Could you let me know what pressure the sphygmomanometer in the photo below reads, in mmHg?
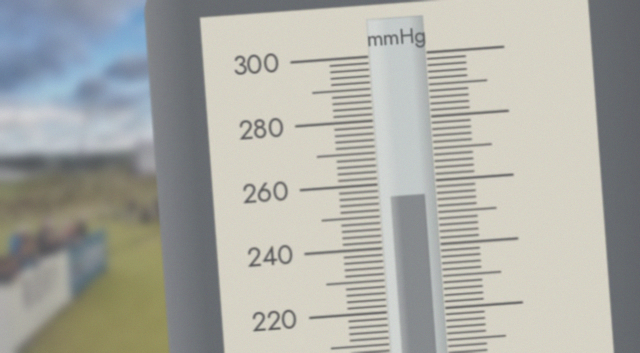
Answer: 256 mmHg
